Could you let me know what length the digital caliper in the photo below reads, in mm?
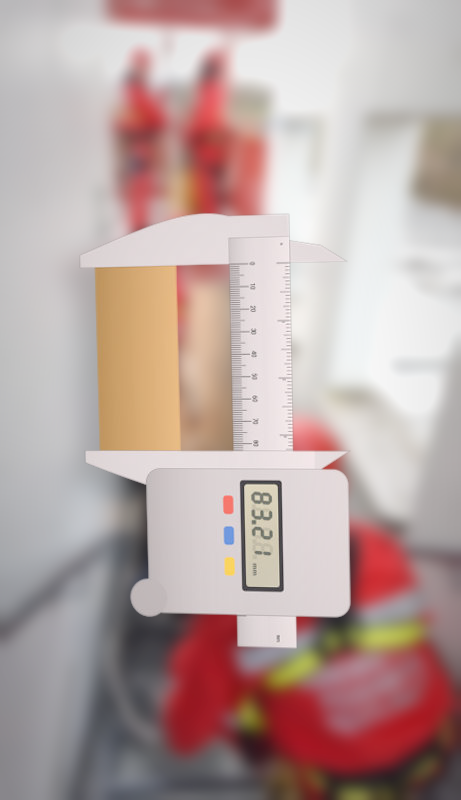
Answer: 83.21 mm
